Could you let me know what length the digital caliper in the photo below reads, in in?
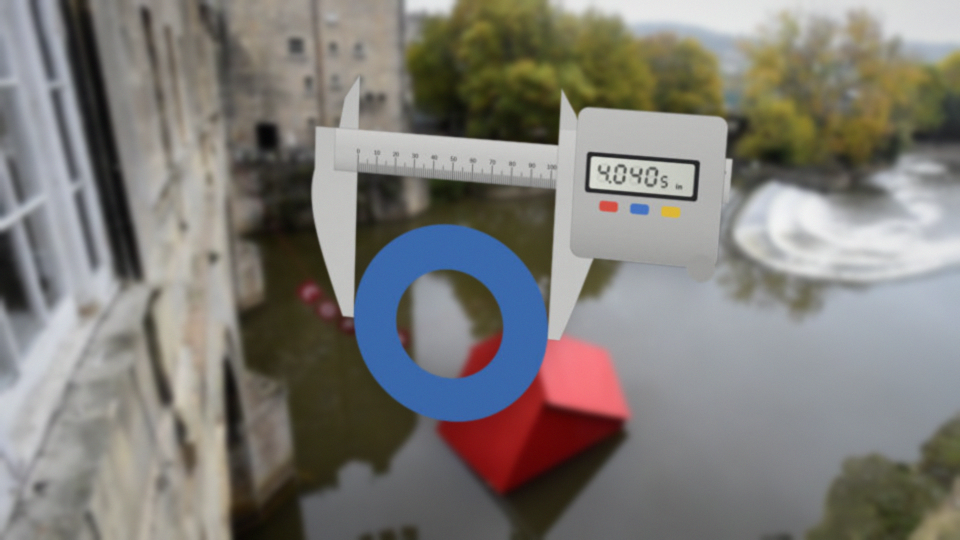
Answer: 4.0405 in
